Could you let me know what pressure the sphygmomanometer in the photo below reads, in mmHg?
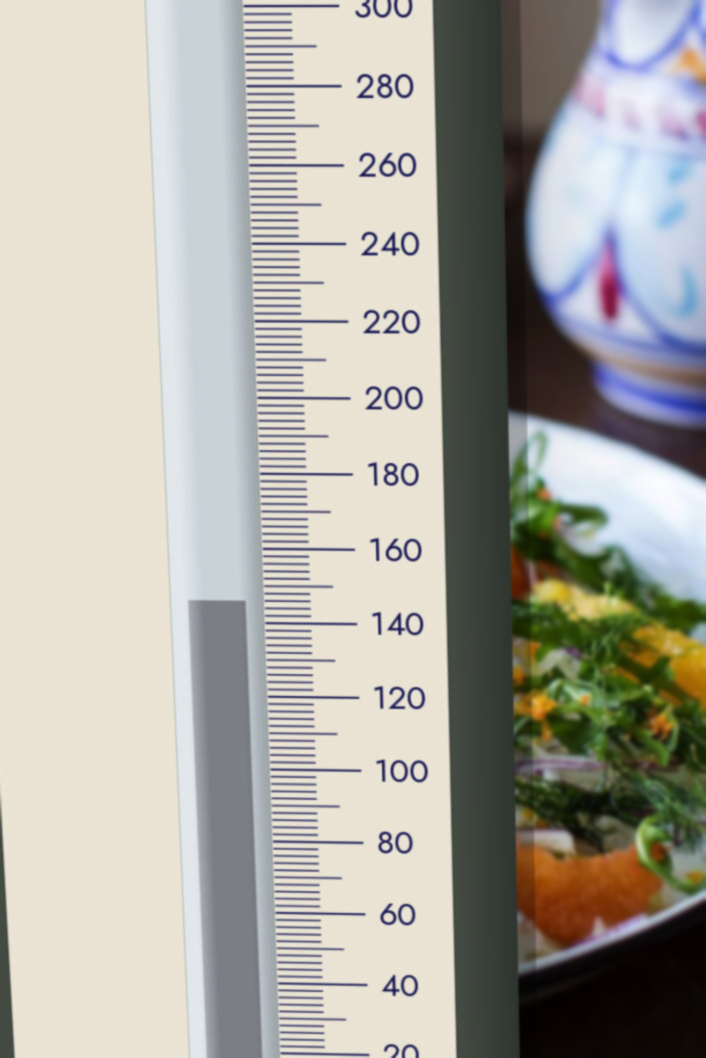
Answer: 146 mmHg
